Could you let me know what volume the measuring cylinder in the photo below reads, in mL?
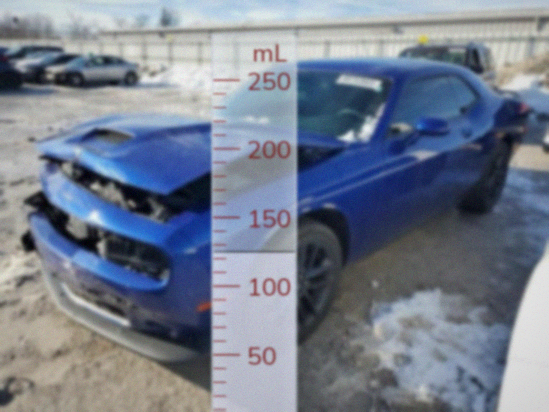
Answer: 125 mL
